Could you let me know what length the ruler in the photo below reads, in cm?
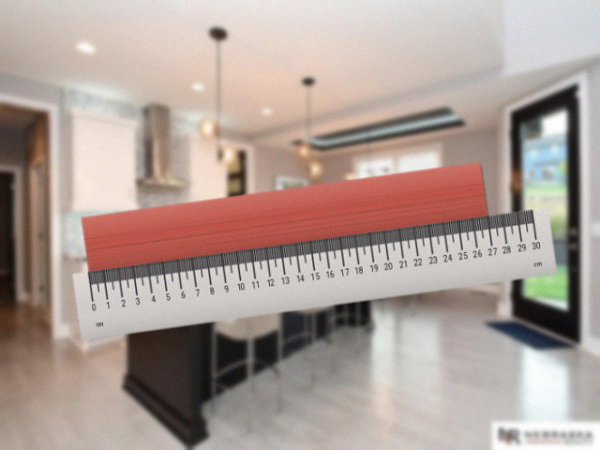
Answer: 27 cm
